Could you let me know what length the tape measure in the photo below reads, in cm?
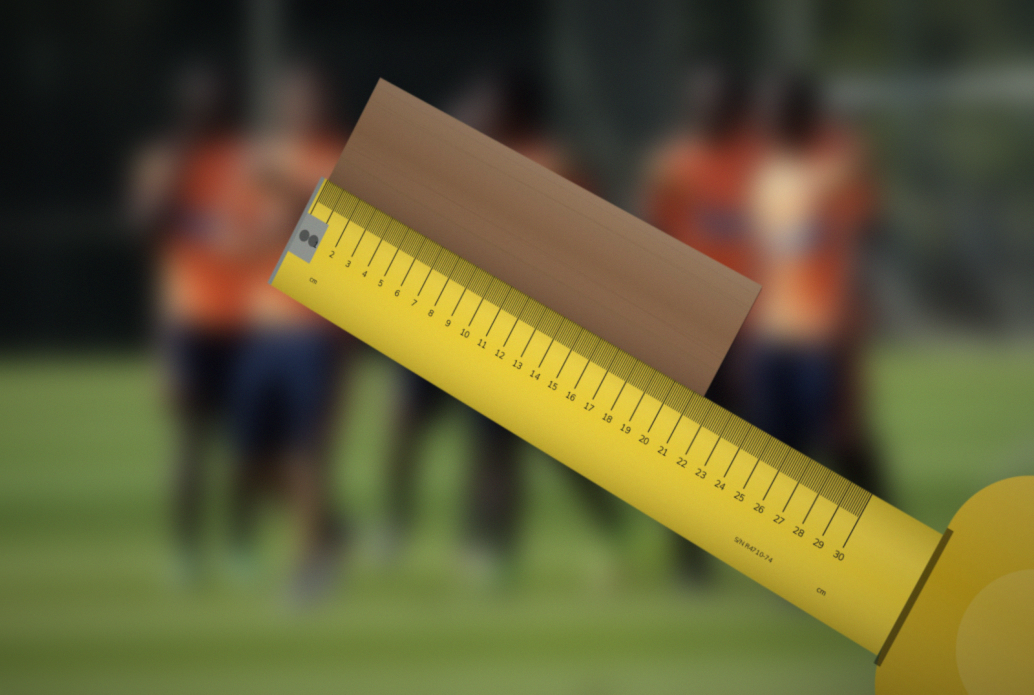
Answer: 21.5 cm
